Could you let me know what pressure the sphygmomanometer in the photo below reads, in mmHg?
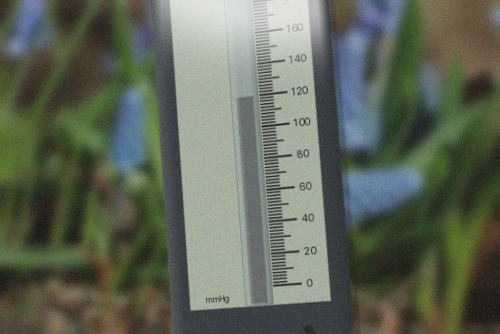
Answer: 120 mmHg
